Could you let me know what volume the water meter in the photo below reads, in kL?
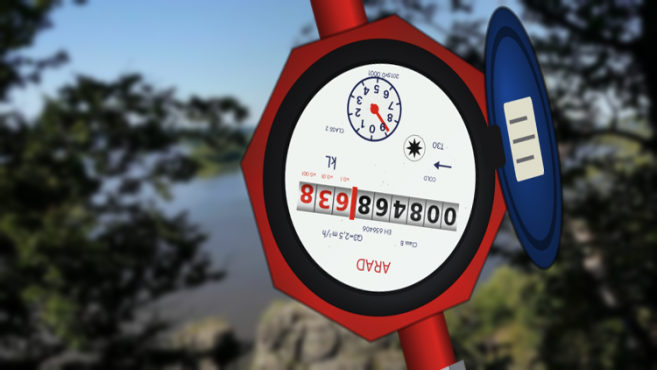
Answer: 8468.6378 kL
